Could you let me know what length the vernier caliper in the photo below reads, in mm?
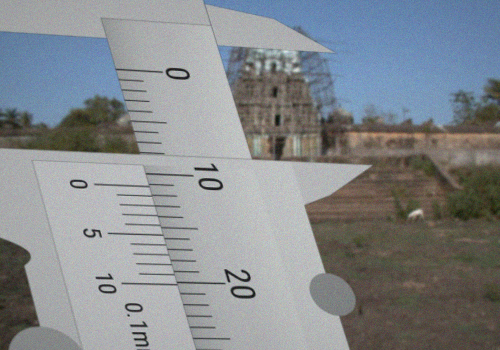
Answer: 11.2 mm
